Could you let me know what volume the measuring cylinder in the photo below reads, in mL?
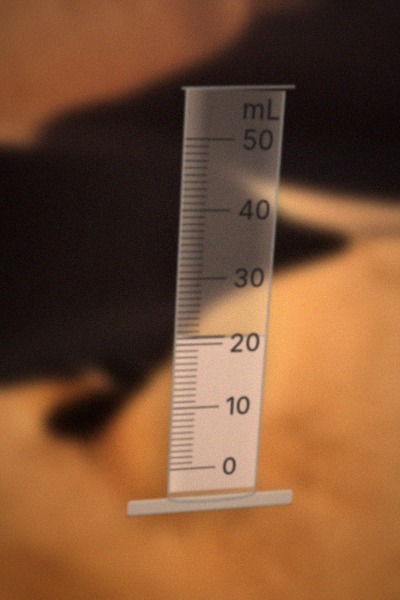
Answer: 21 mL
